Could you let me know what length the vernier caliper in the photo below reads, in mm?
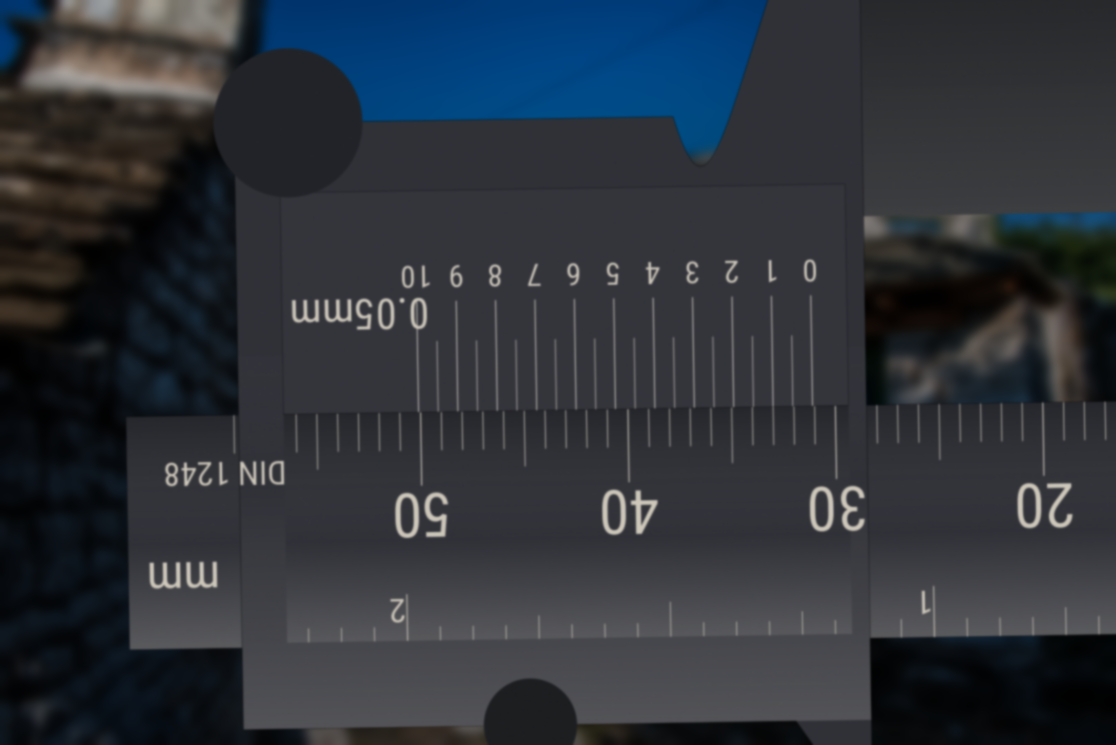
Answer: 31.1 mm
